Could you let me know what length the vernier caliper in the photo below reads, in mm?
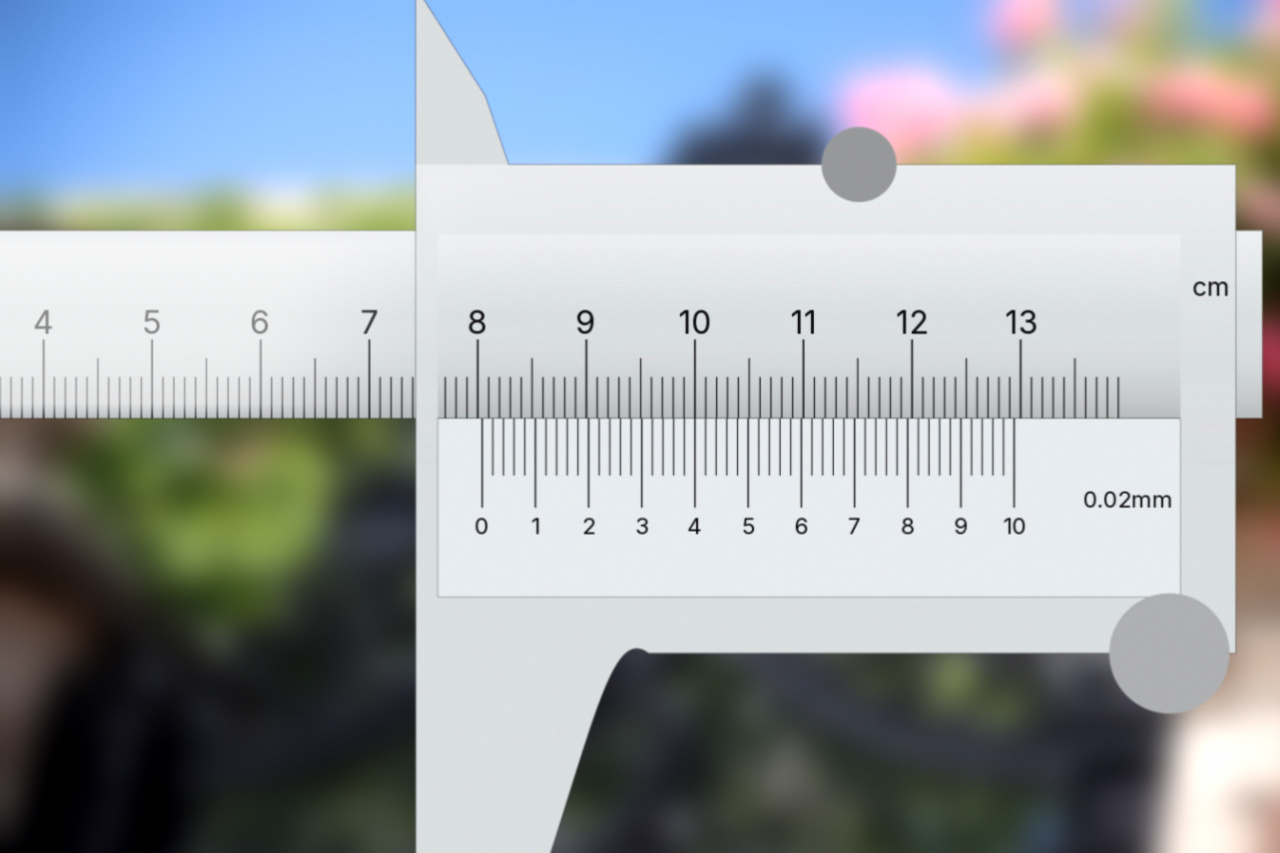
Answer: 80.4 mm
